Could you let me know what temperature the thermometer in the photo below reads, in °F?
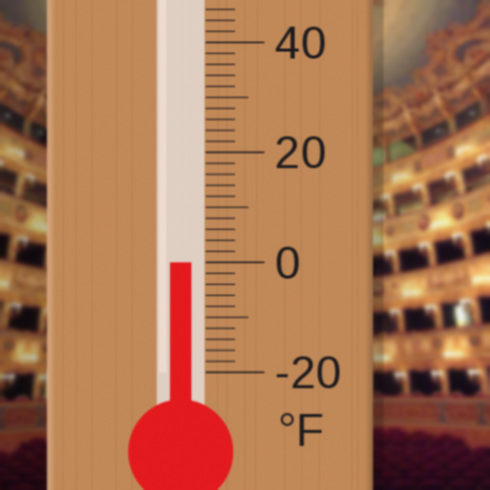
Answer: 0 °F
